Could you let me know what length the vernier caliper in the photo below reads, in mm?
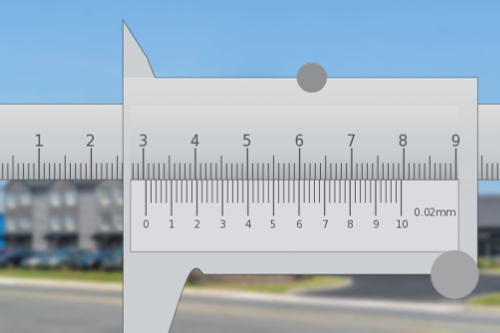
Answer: 30.5 mm
